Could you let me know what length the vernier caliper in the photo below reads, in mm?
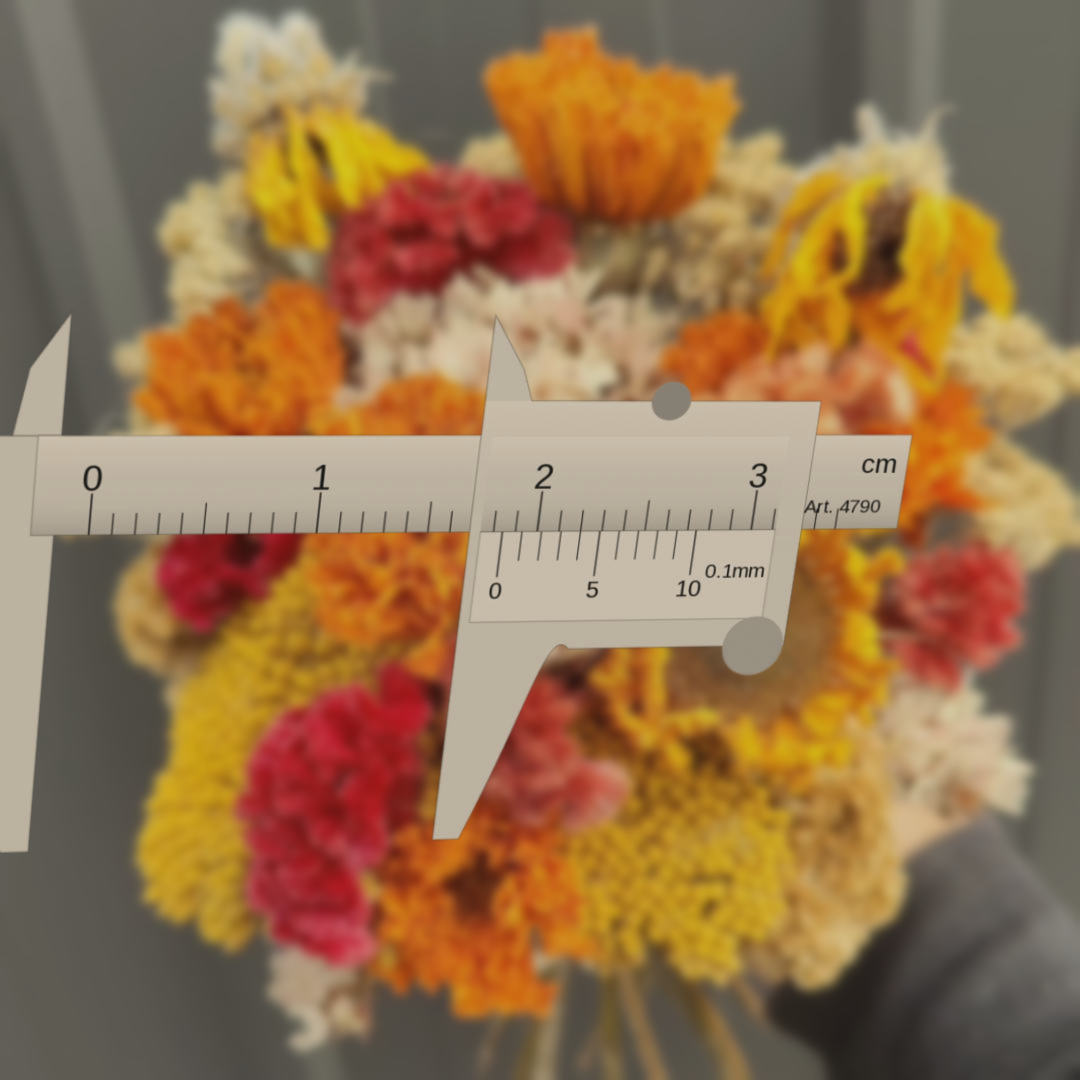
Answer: 18.4 mm
